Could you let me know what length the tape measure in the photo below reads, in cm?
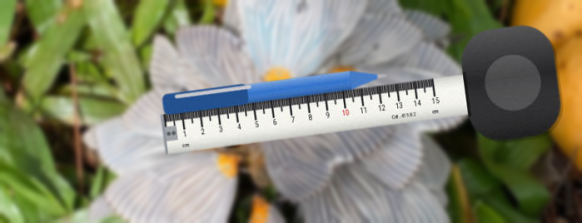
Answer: 12.5 cm
